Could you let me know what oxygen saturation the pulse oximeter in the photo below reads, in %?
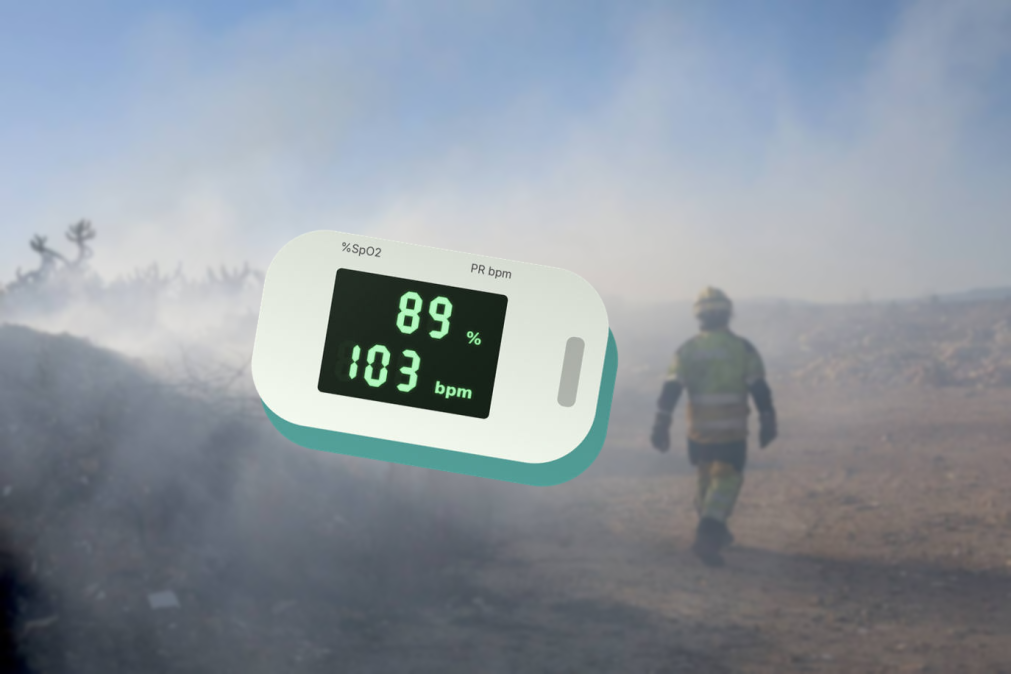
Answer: 89 %
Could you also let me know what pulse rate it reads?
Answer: 103 bpm
